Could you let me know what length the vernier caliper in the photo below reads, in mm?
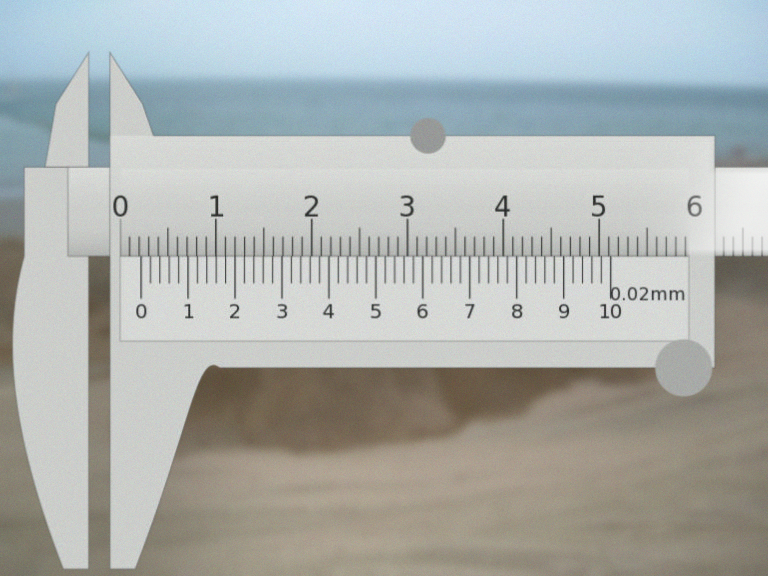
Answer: 2.2 mm
